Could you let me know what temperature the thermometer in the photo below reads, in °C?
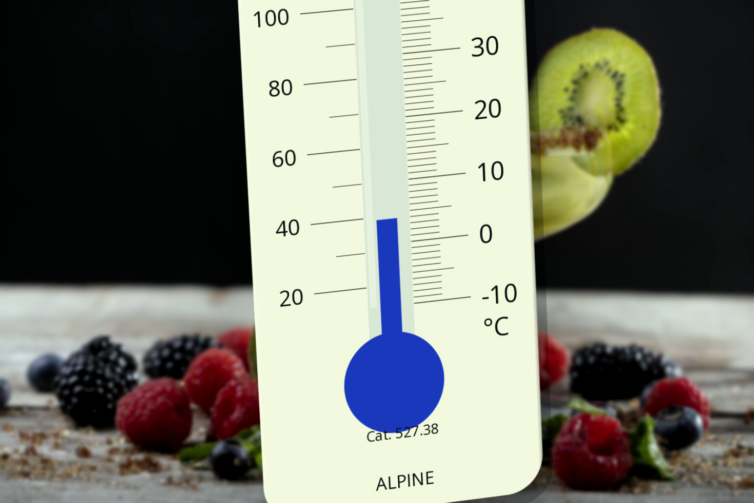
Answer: 4 °C
